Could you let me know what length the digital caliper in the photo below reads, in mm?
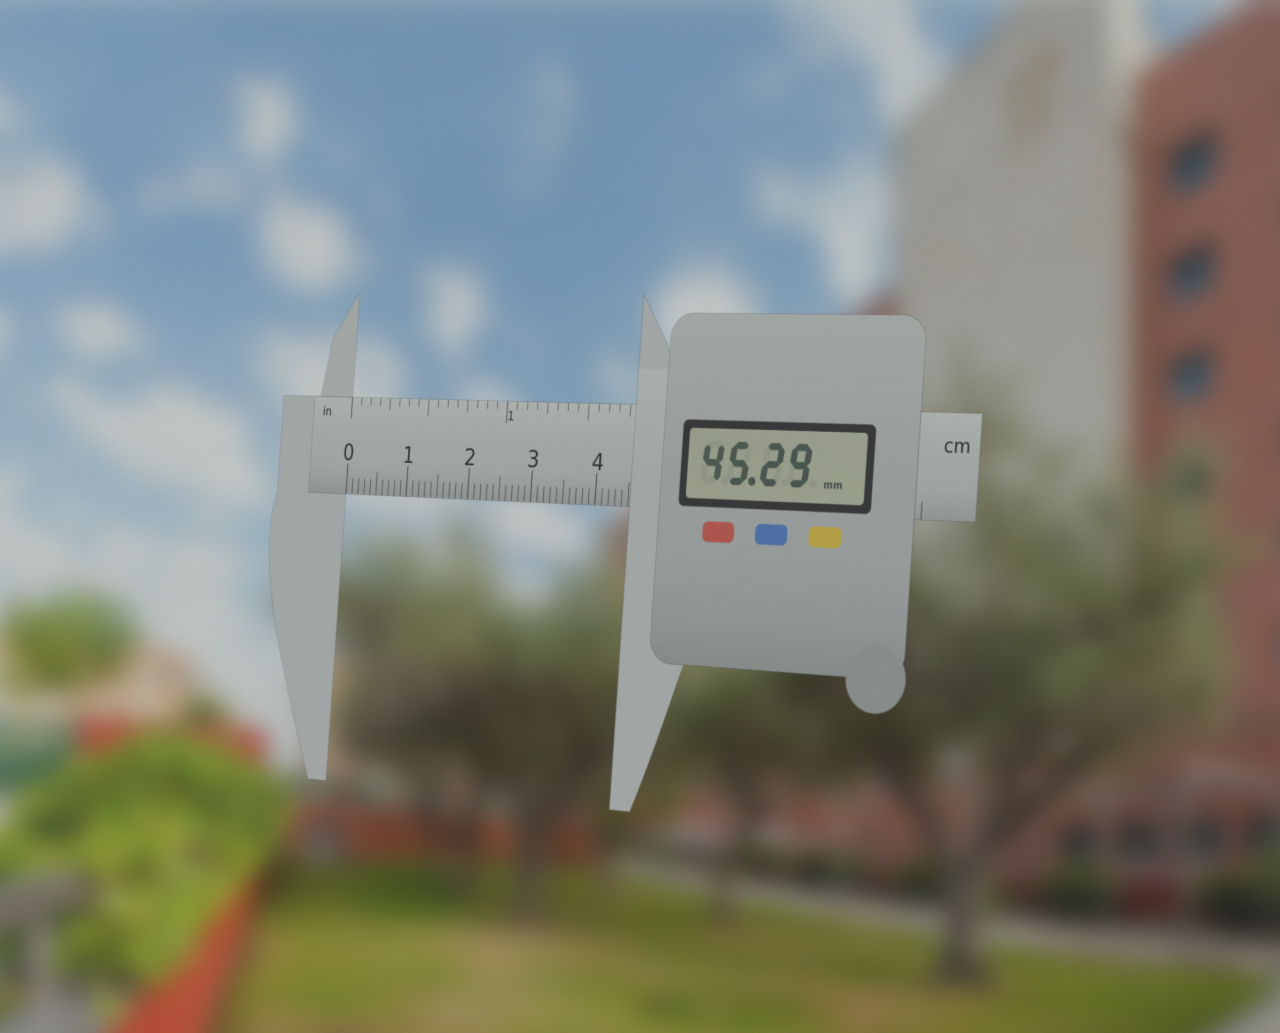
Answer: 45.29 mm
